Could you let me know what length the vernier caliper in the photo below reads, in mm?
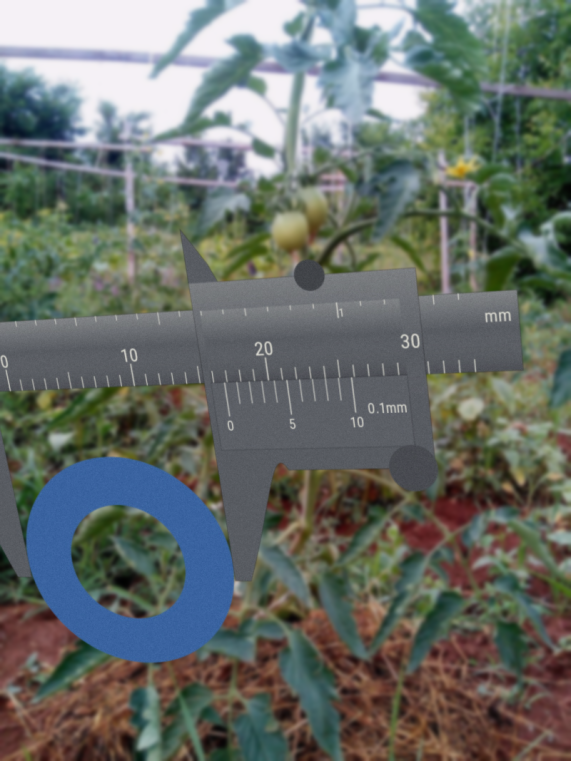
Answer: 16.8 mm
